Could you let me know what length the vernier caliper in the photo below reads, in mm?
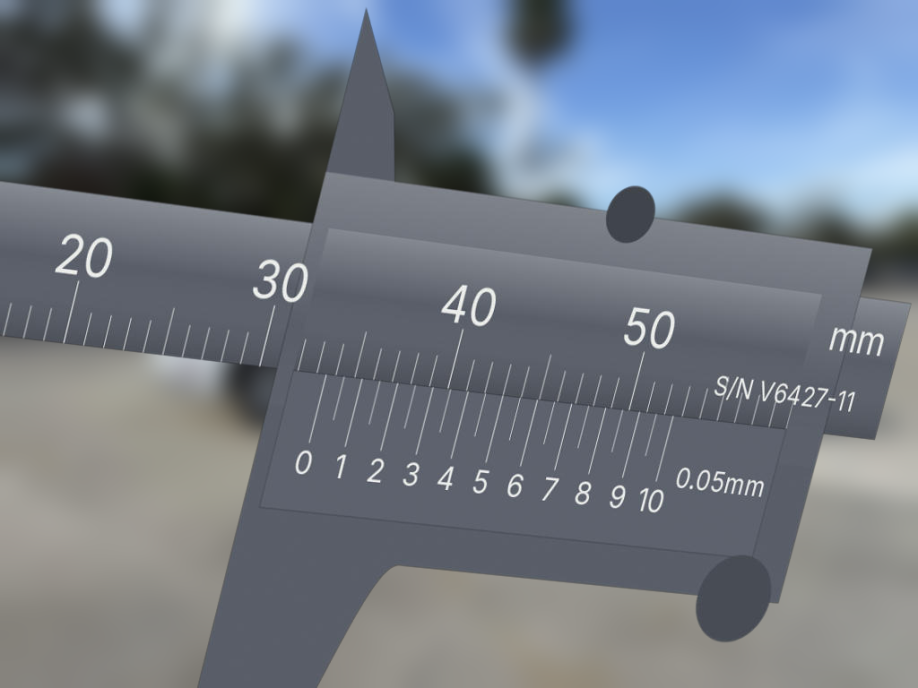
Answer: 33.5 mm
